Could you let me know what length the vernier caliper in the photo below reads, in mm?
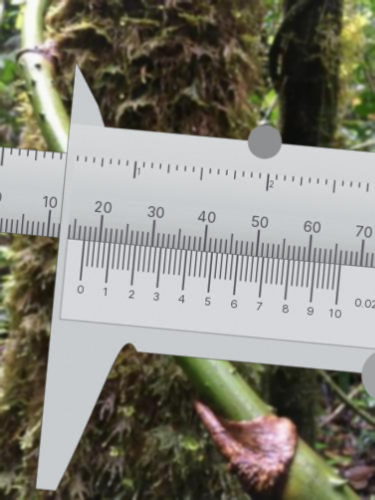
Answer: 17.0 mm
